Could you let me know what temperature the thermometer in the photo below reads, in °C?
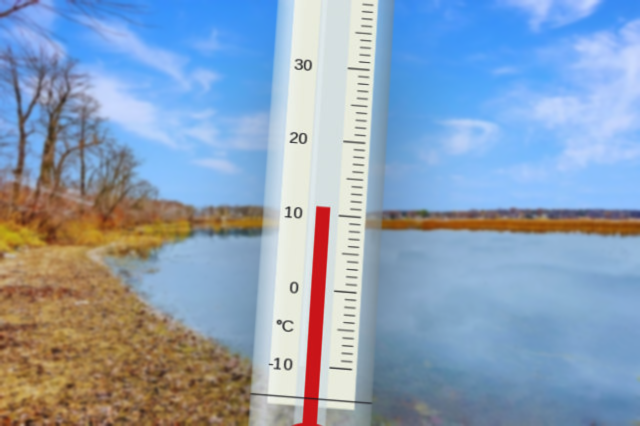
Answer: 11 °C
